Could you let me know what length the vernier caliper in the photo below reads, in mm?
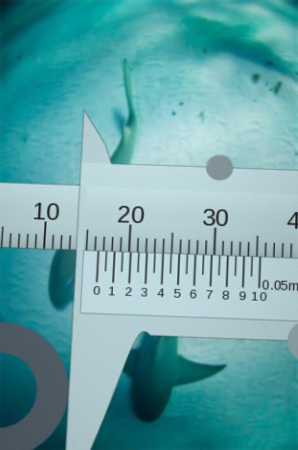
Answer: 16.4 mm
